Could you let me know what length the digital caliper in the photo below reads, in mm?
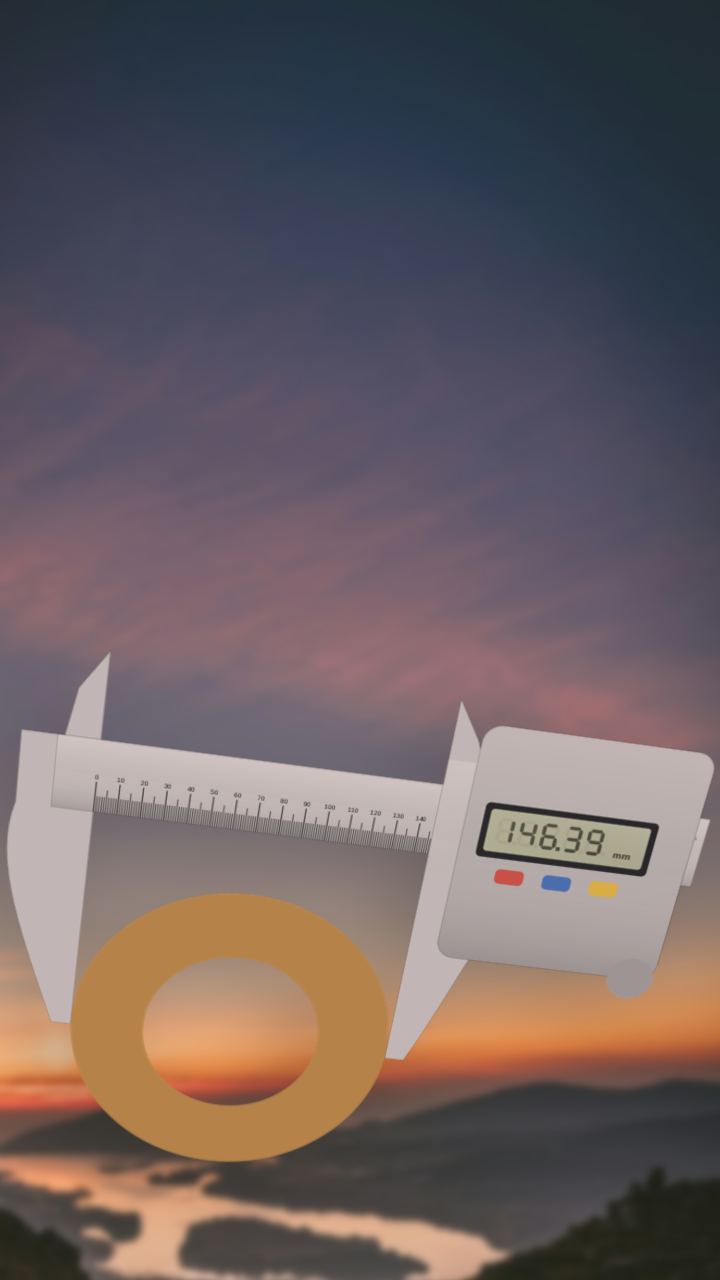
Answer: 146.39 mm
